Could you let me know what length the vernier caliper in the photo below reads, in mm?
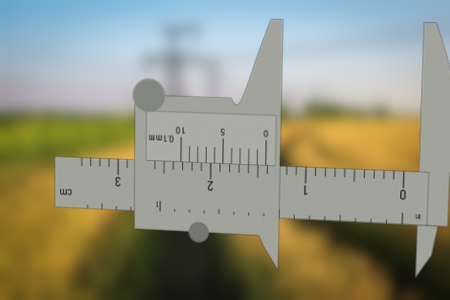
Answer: 14.2 mm
